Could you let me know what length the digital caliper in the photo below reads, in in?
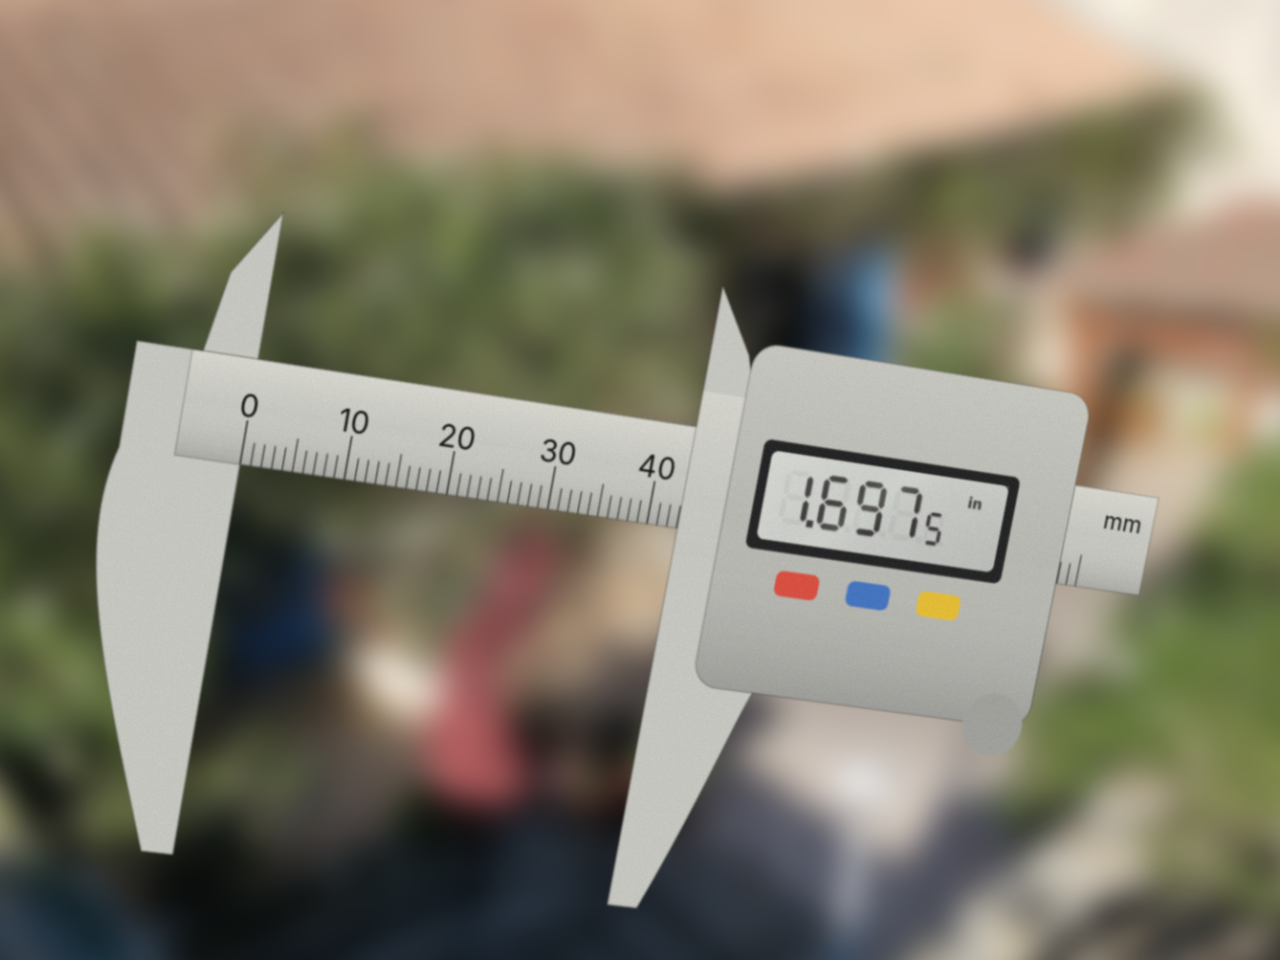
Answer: 1.6975 in
